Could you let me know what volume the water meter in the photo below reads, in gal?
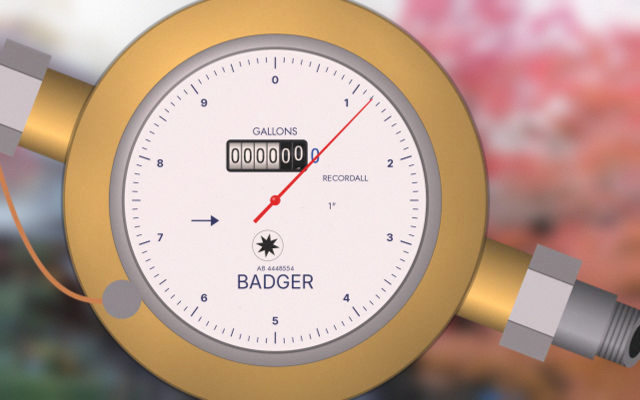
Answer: 1.2 gal
